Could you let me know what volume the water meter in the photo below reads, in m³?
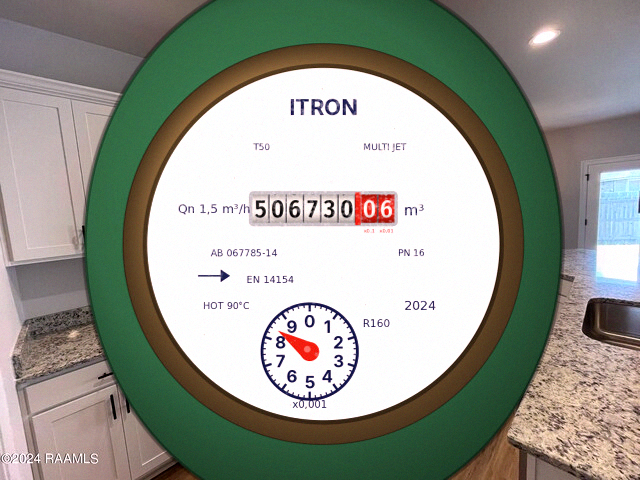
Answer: 506730.068 m³
